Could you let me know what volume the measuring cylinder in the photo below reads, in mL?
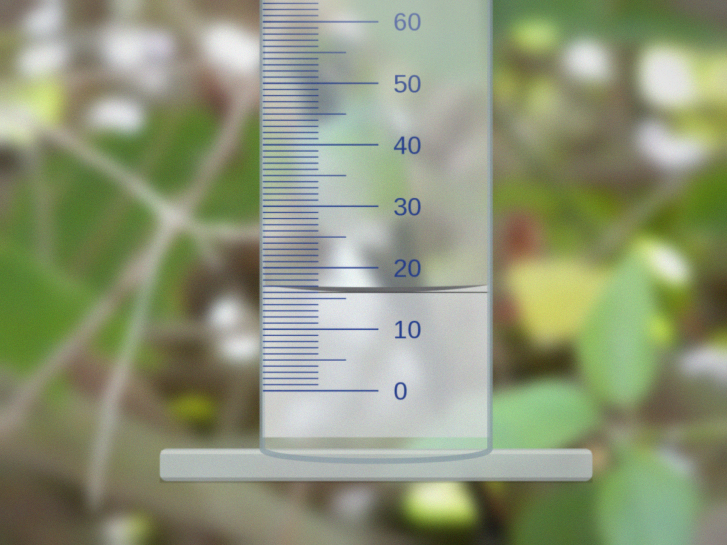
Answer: 16 mL
